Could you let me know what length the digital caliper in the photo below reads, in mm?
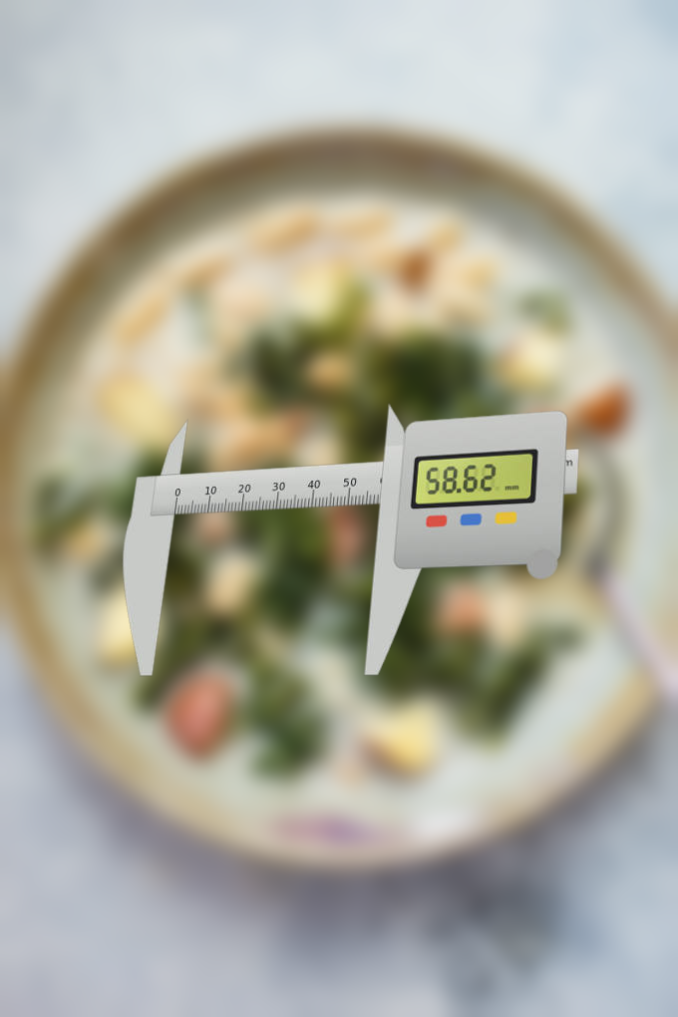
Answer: 58.62 mm
